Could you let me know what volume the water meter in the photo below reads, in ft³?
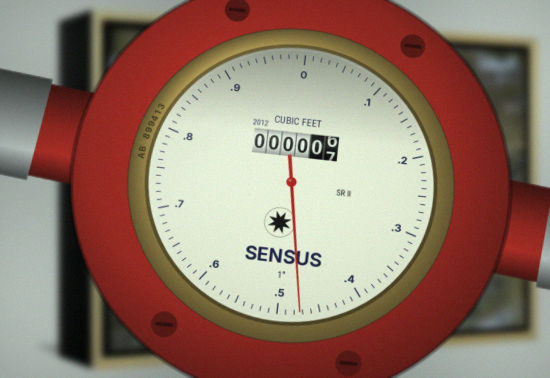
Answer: 6.47 ft³
